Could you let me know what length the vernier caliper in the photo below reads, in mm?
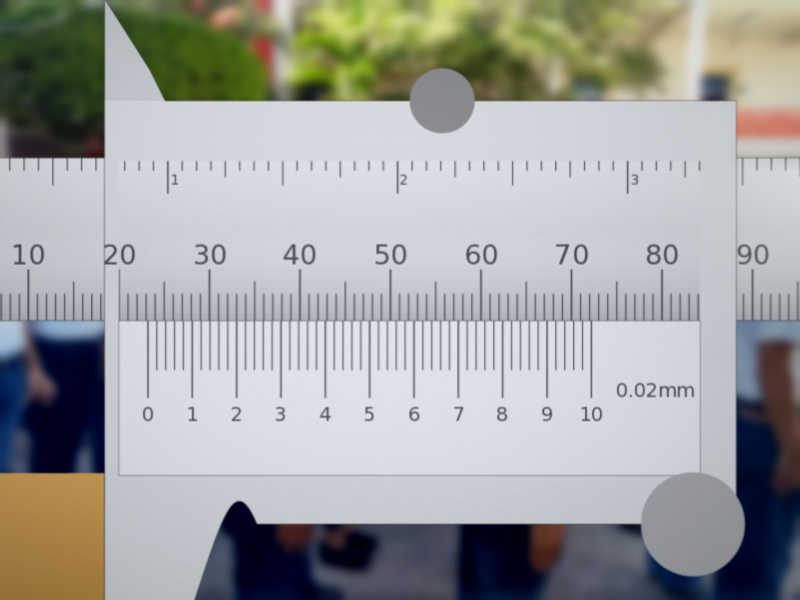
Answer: 23.2 mm
